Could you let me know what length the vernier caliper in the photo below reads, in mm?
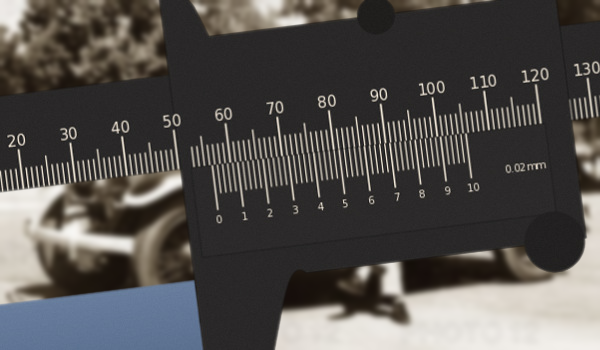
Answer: 56.5 mm
